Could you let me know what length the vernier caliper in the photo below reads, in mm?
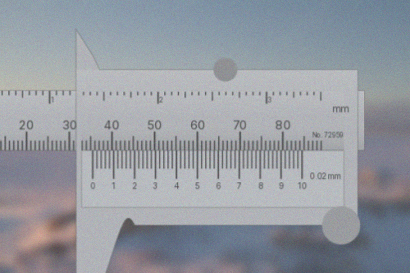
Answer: 35.5 mm
